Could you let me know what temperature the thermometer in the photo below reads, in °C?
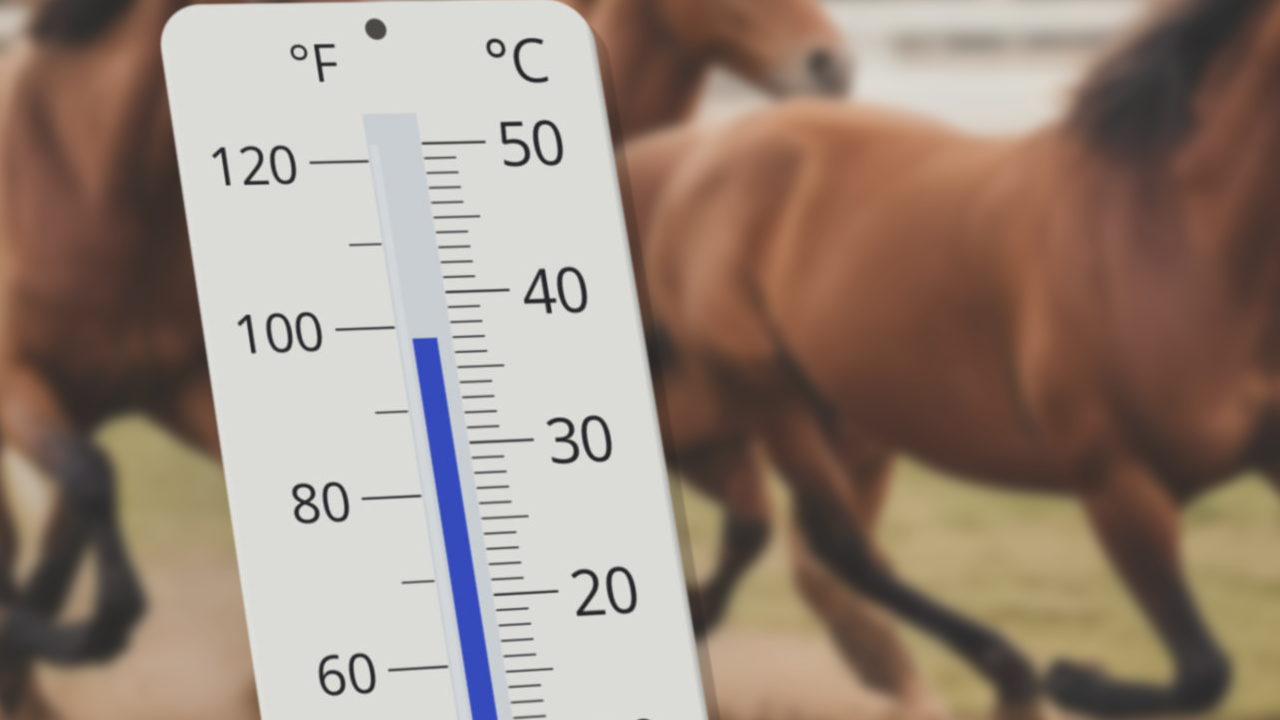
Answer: 37 °C
